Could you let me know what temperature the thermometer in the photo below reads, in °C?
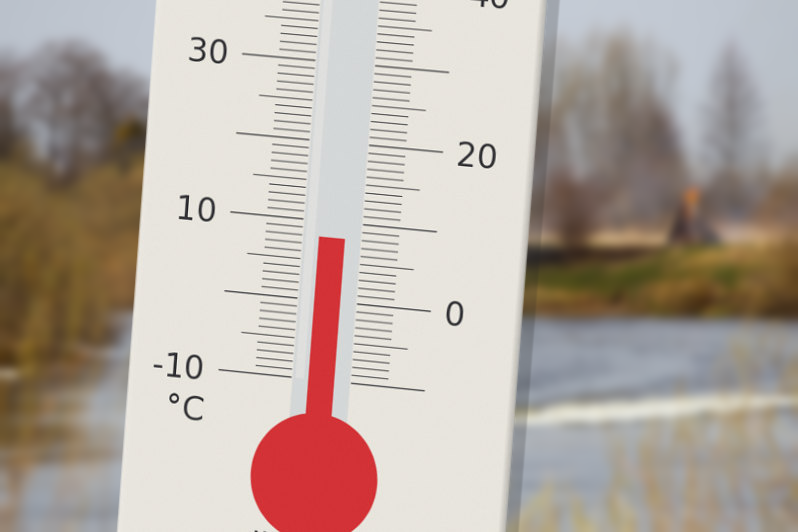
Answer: 8 °C
